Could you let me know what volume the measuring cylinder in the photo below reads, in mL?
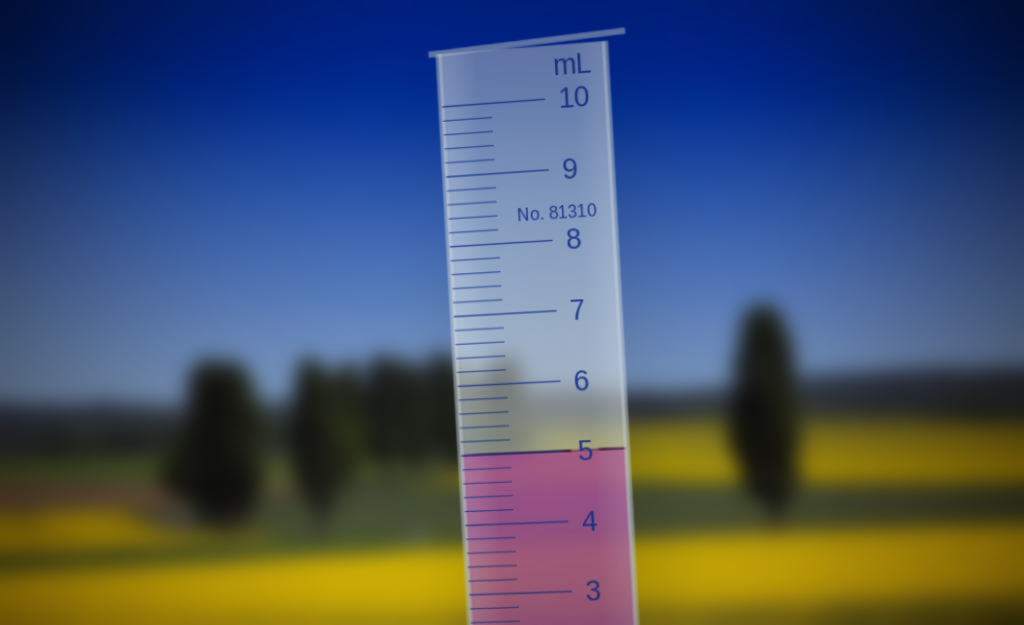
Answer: 5 mL
